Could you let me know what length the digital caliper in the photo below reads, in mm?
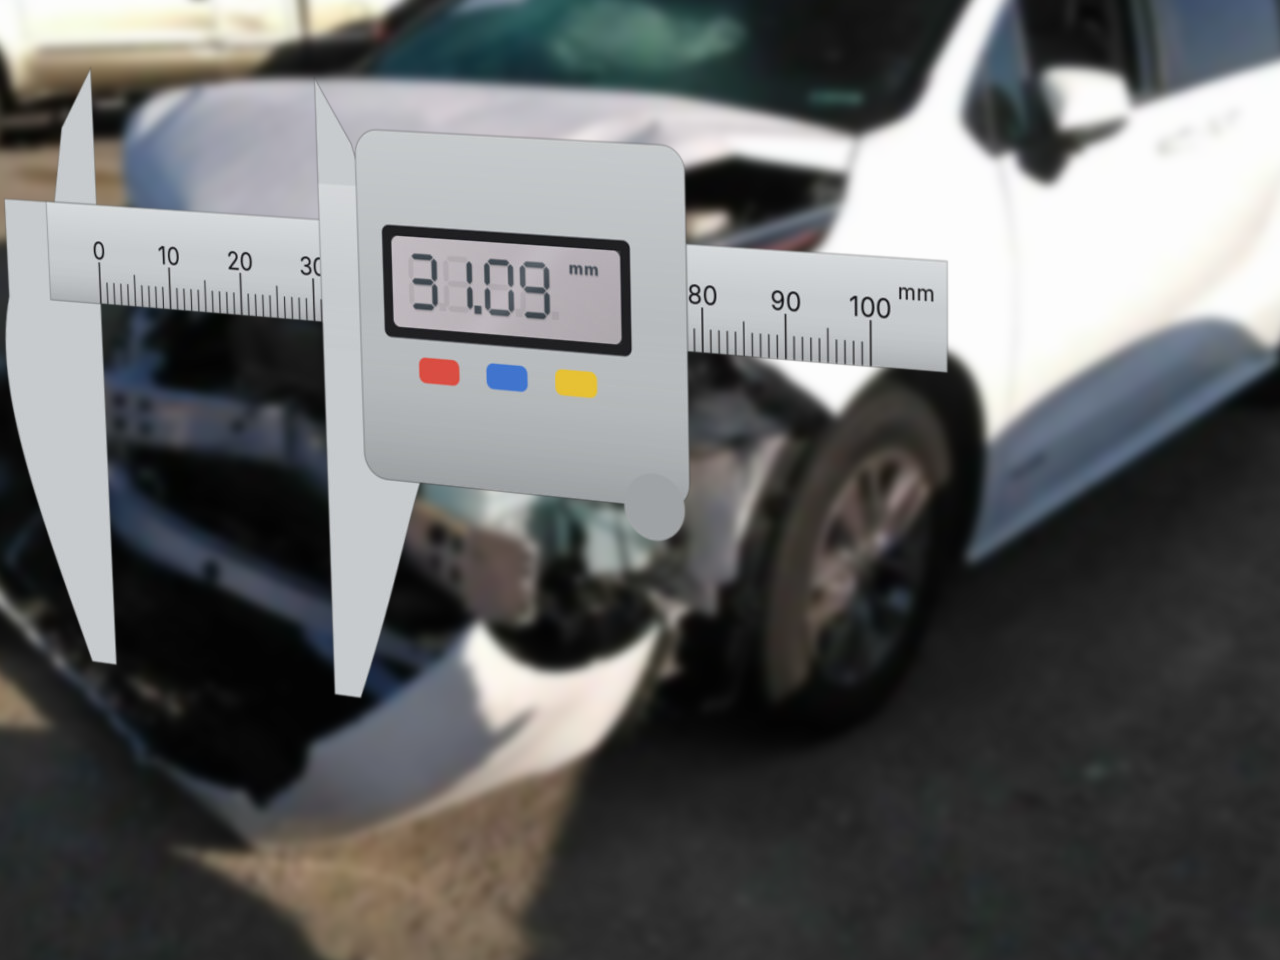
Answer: 31.09 mm
